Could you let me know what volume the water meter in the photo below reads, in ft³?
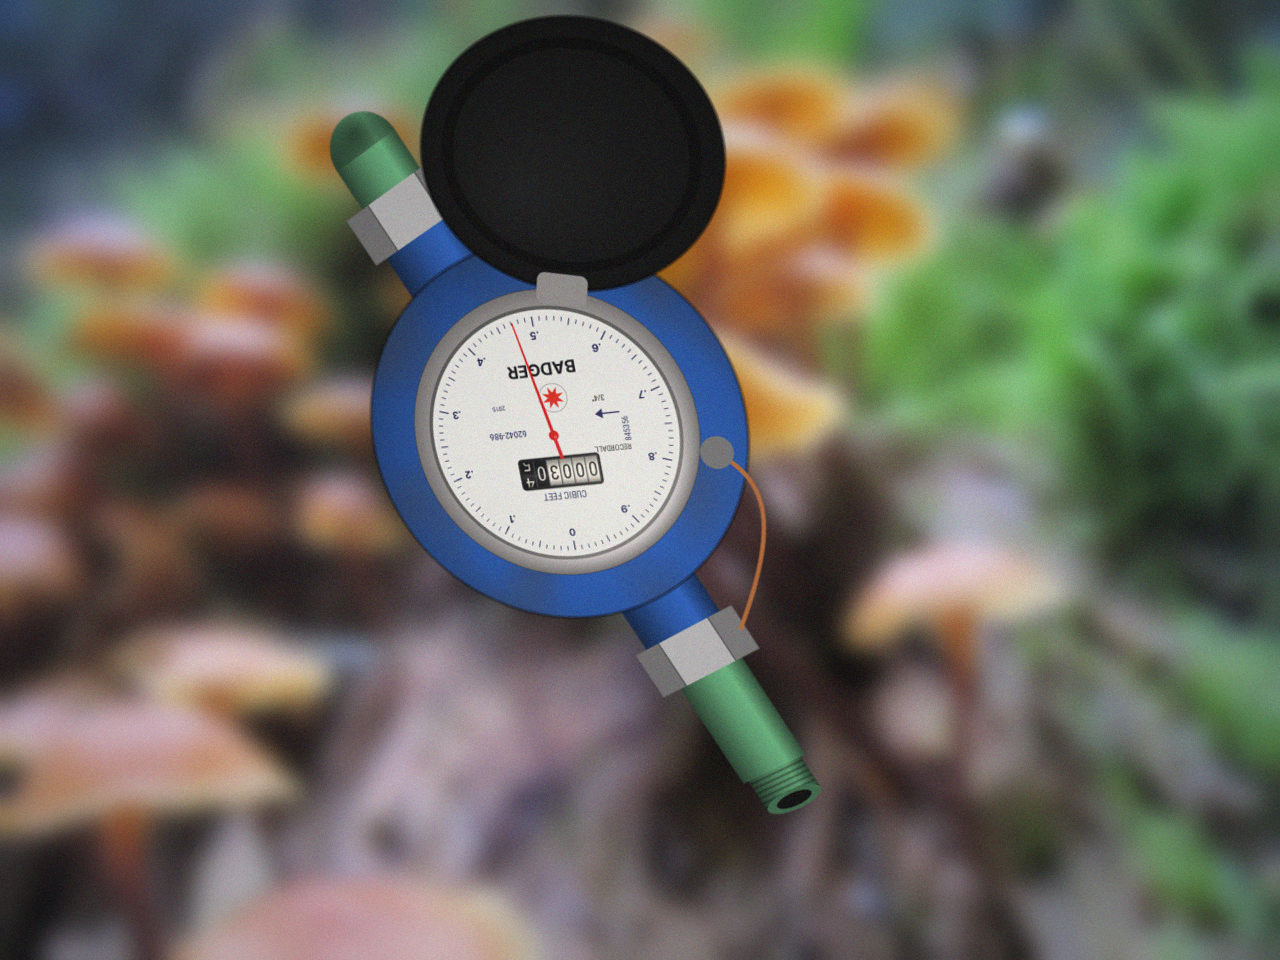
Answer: 304.47 ft³
